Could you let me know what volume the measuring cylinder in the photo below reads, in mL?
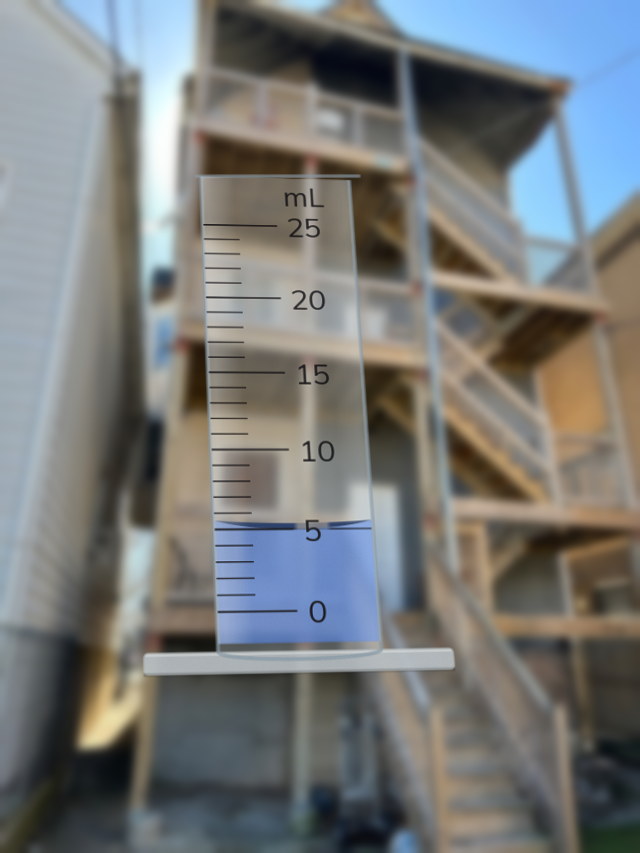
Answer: 5 mL
